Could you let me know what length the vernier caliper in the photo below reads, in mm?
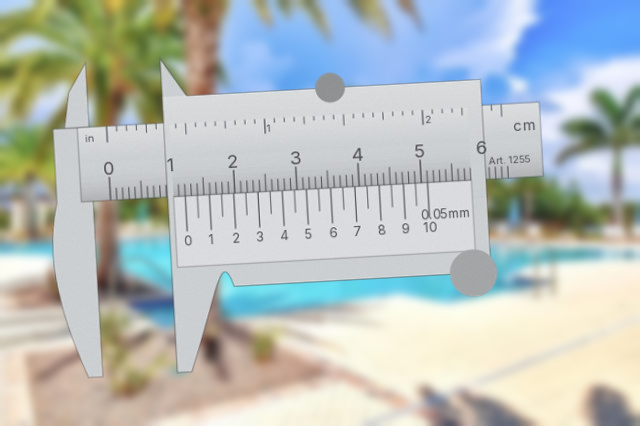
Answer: 12.0 mm
